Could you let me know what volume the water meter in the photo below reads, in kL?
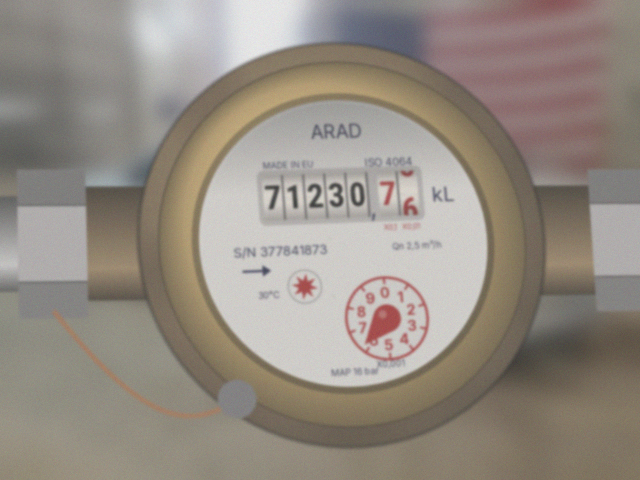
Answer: 71230.756 kL
